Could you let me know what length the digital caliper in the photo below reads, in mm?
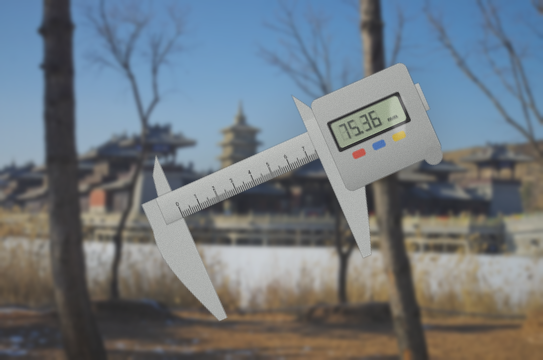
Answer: 75.36 mm
